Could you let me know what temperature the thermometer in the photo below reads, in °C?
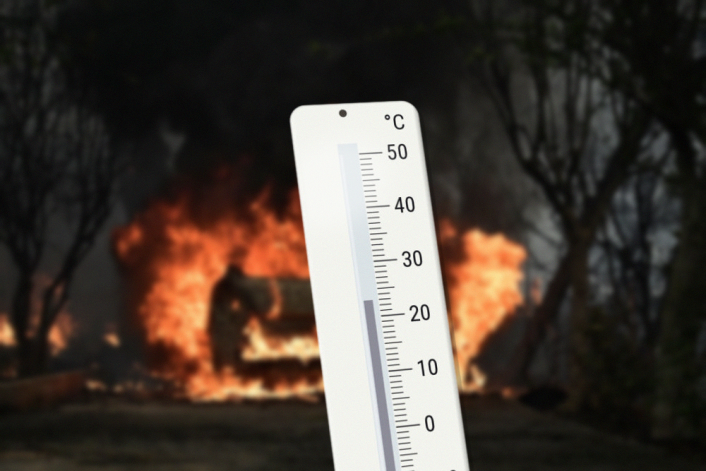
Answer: 23 °C
